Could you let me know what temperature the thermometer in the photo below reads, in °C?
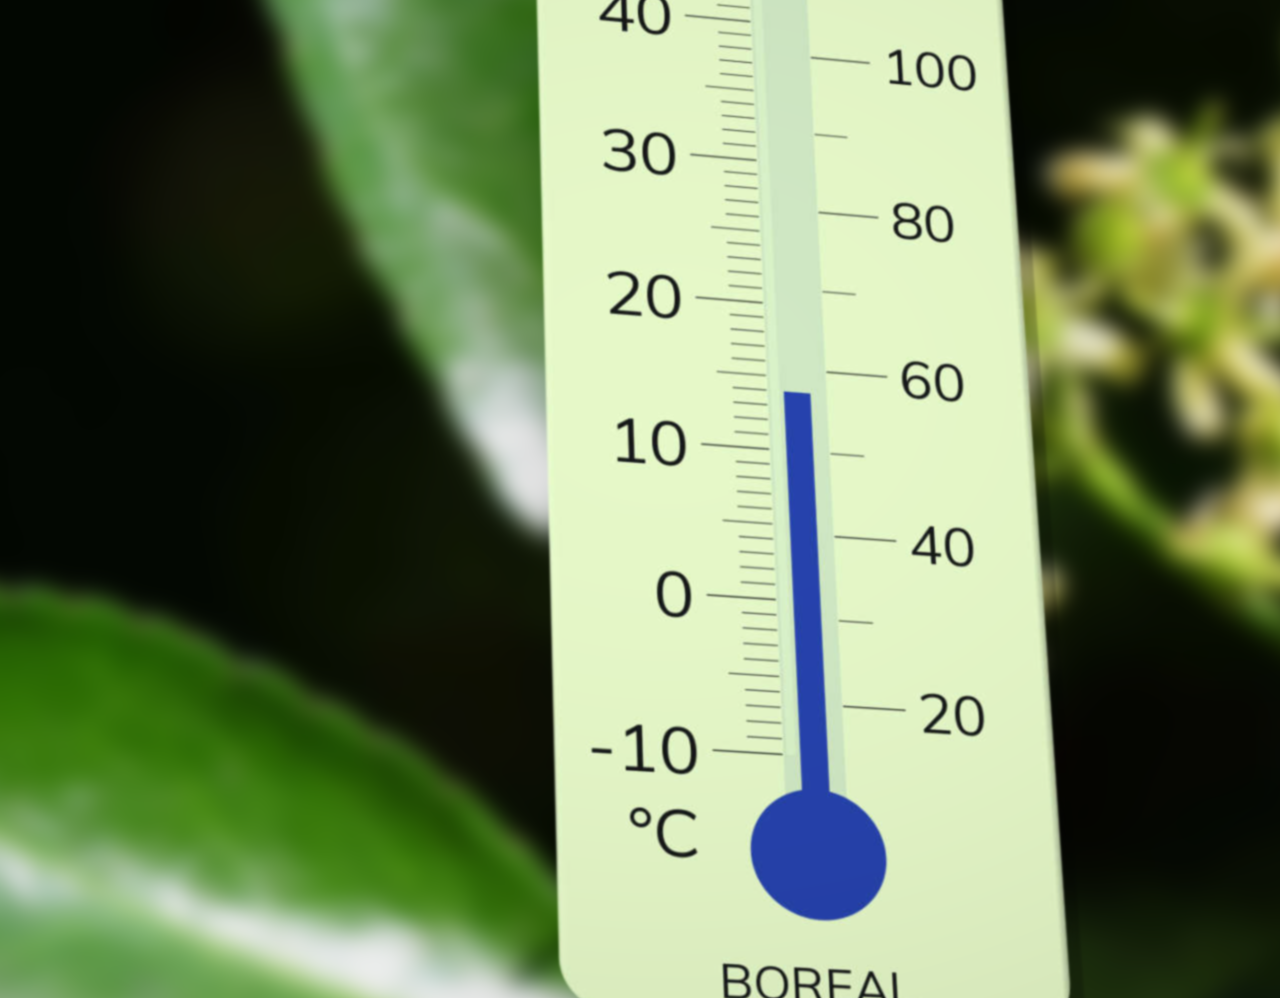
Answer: 14 °C
